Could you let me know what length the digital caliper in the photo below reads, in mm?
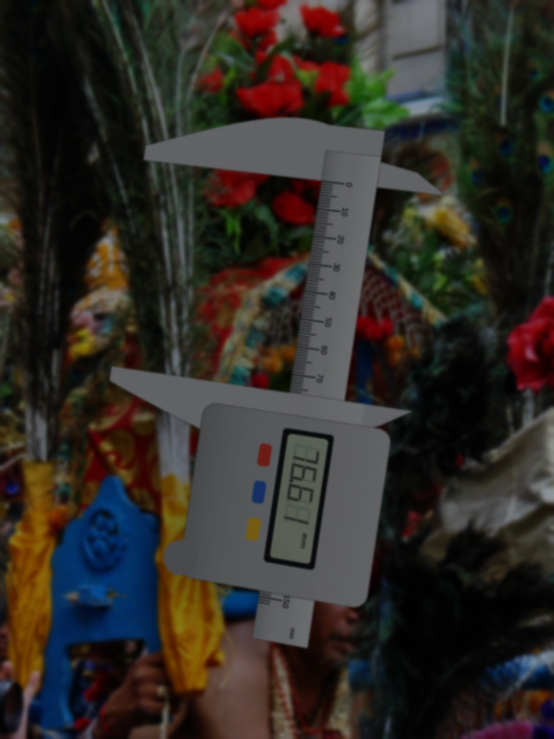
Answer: 76.61 mm
